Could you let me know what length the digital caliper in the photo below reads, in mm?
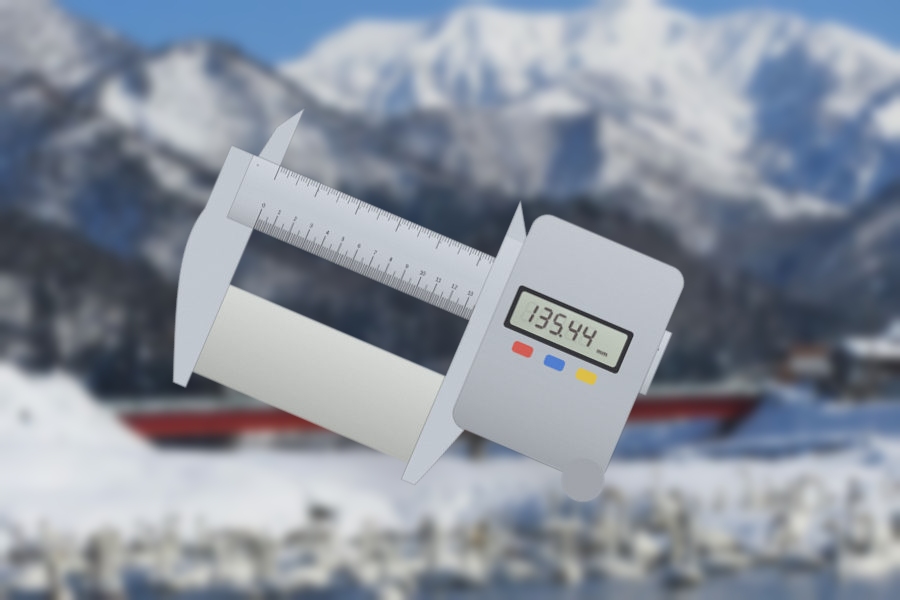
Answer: 135.44 mm
